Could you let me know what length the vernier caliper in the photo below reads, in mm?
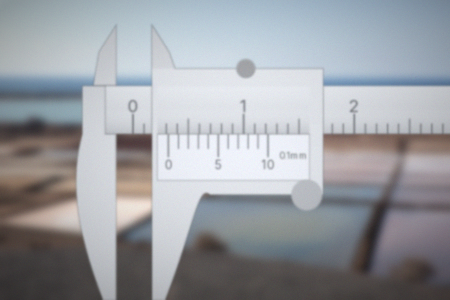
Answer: 3.2 mm
